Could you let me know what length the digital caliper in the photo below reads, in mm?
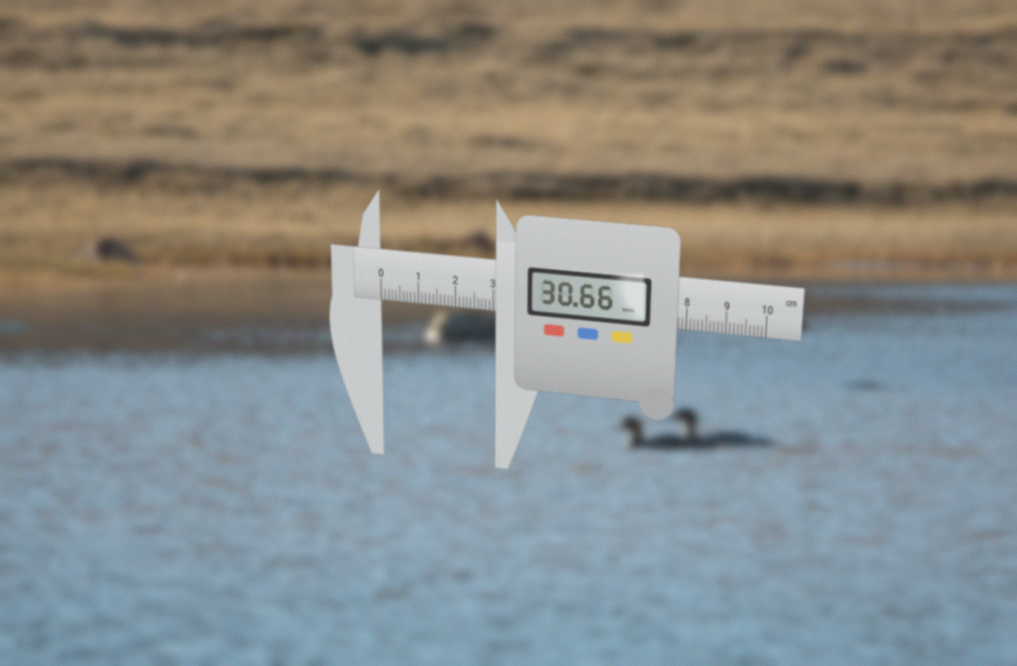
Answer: 30.66 mm
